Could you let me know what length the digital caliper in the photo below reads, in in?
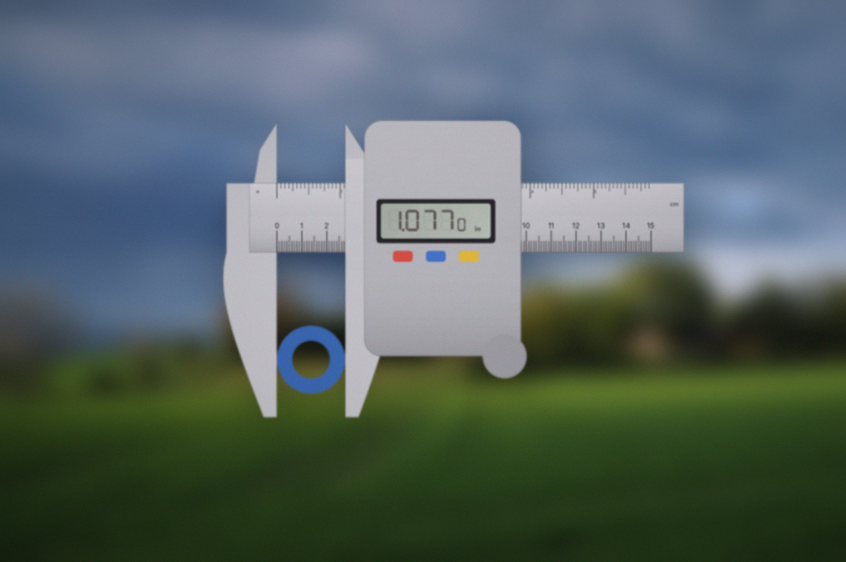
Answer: 1.0770 in
